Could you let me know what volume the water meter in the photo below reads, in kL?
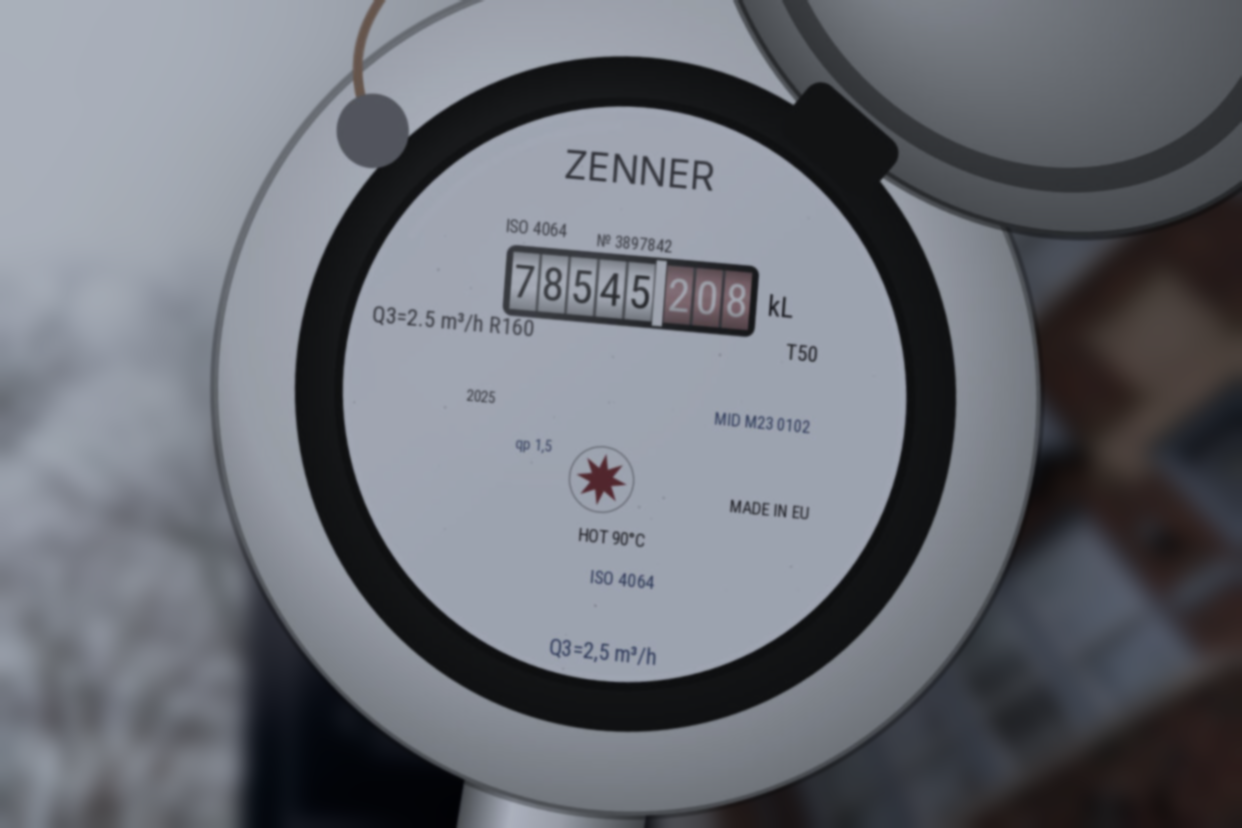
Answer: 78545.208 kL
